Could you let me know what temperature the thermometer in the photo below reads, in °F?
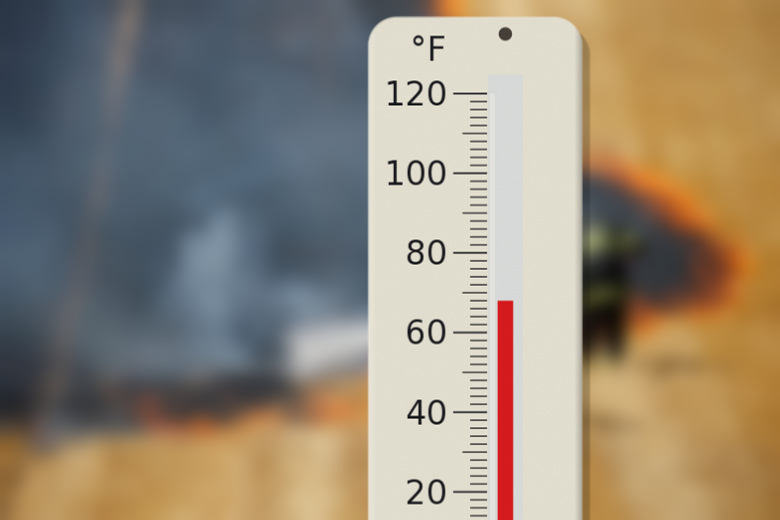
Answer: 68 °F
